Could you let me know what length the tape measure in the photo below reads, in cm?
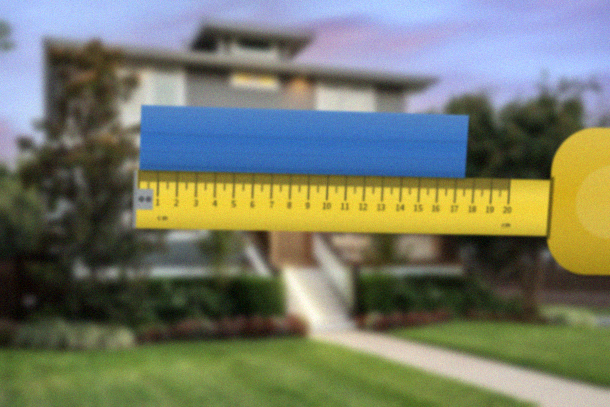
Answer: 17.5 cm
